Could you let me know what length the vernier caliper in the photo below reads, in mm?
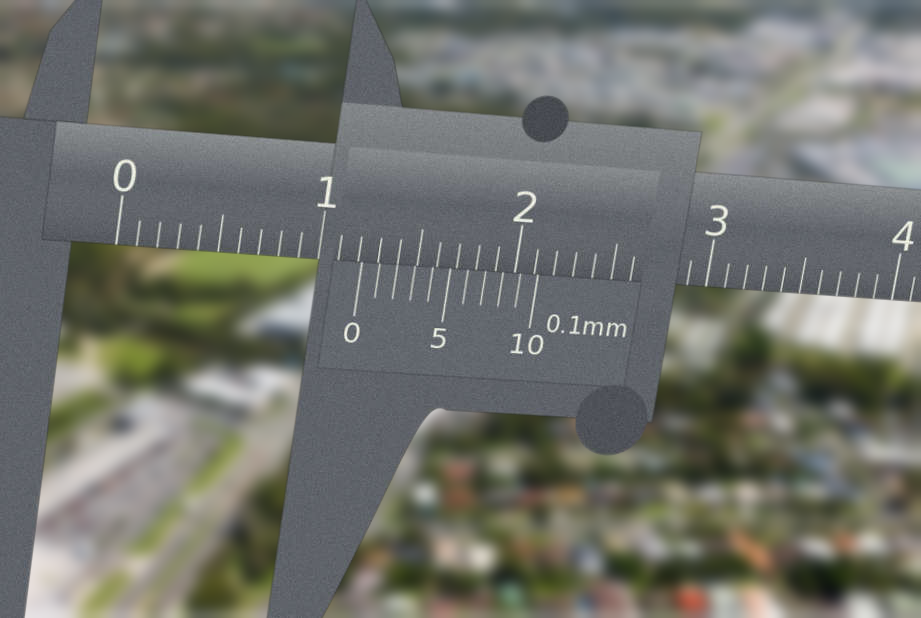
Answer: 12.2 mm
